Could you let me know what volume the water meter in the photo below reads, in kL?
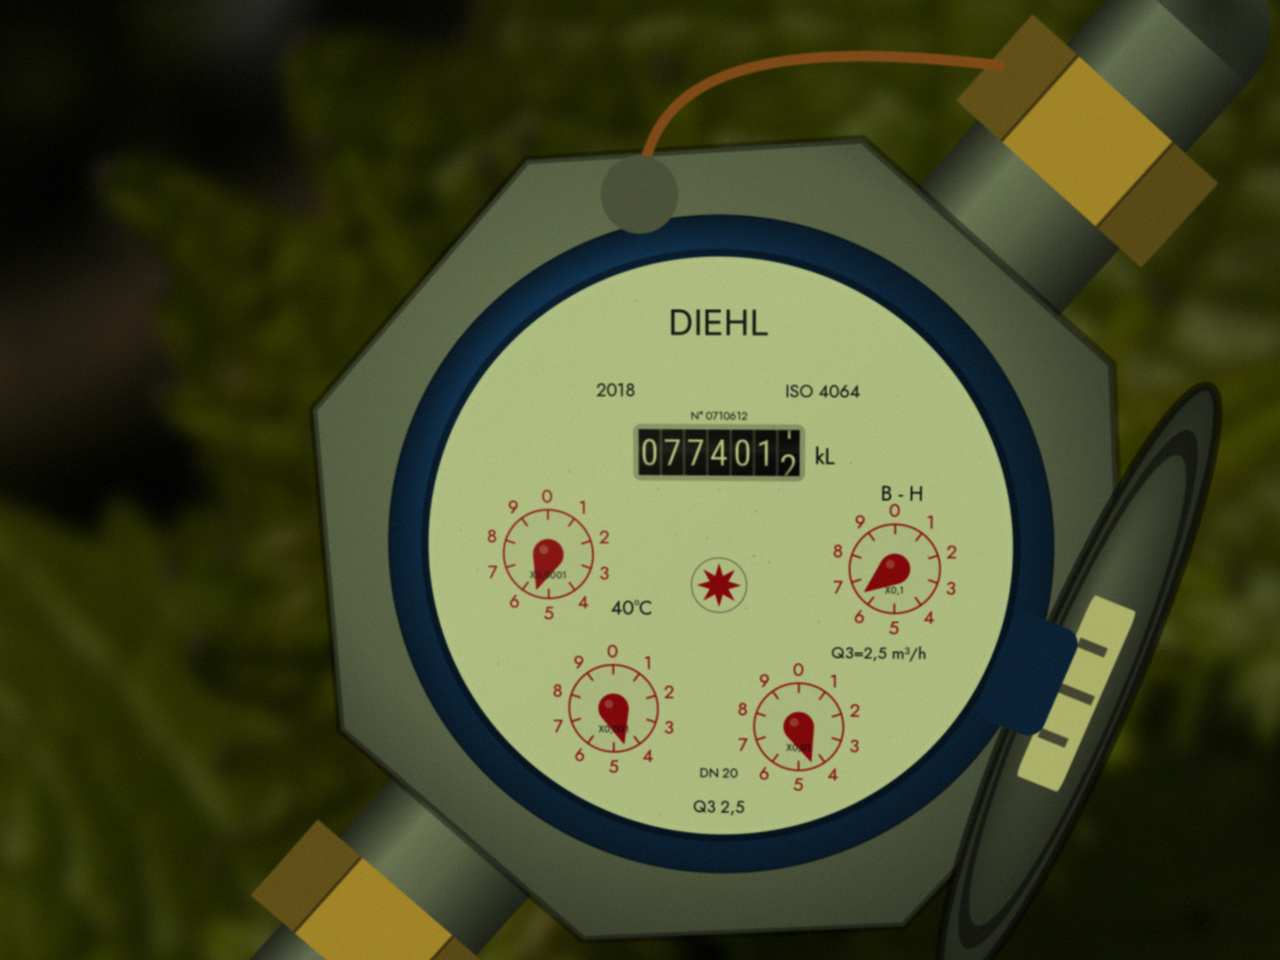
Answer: 774011.6445 kL
